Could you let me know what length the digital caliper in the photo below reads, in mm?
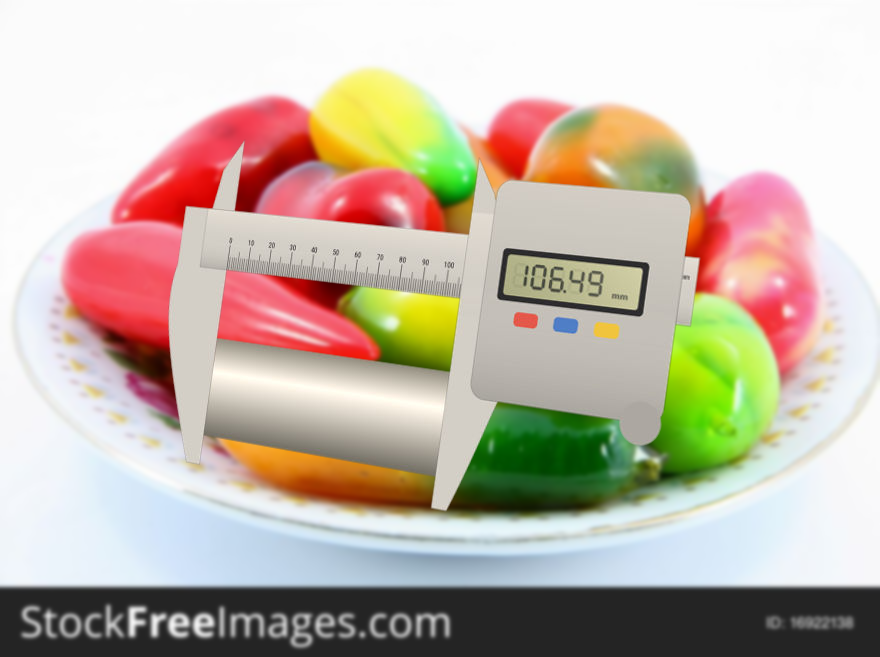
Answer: 106.49 mm
